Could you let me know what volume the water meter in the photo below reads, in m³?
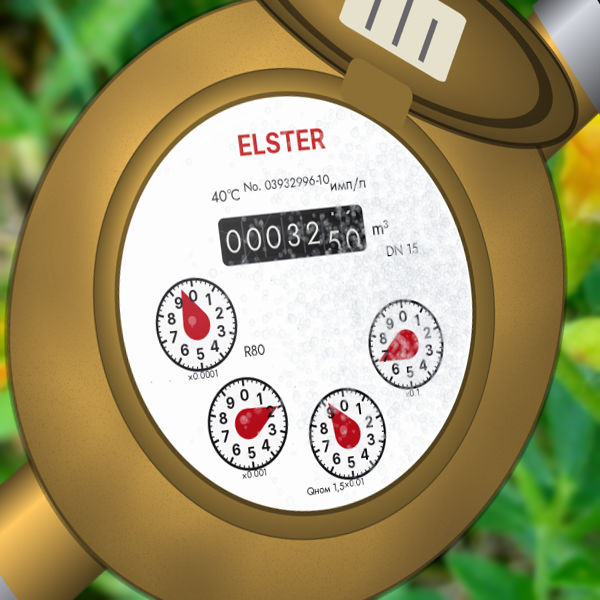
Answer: 3249.6919 m³
